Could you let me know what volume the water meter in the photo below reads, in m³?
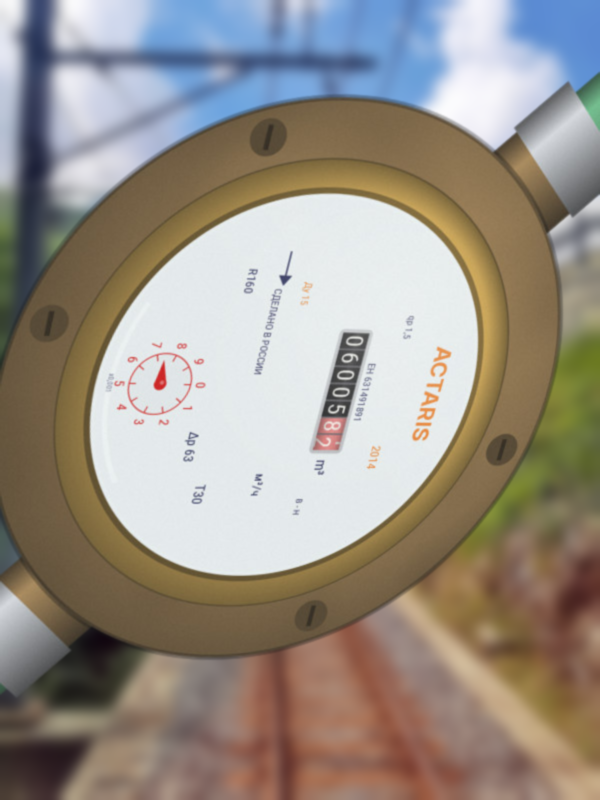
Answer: 6005.817 m³
